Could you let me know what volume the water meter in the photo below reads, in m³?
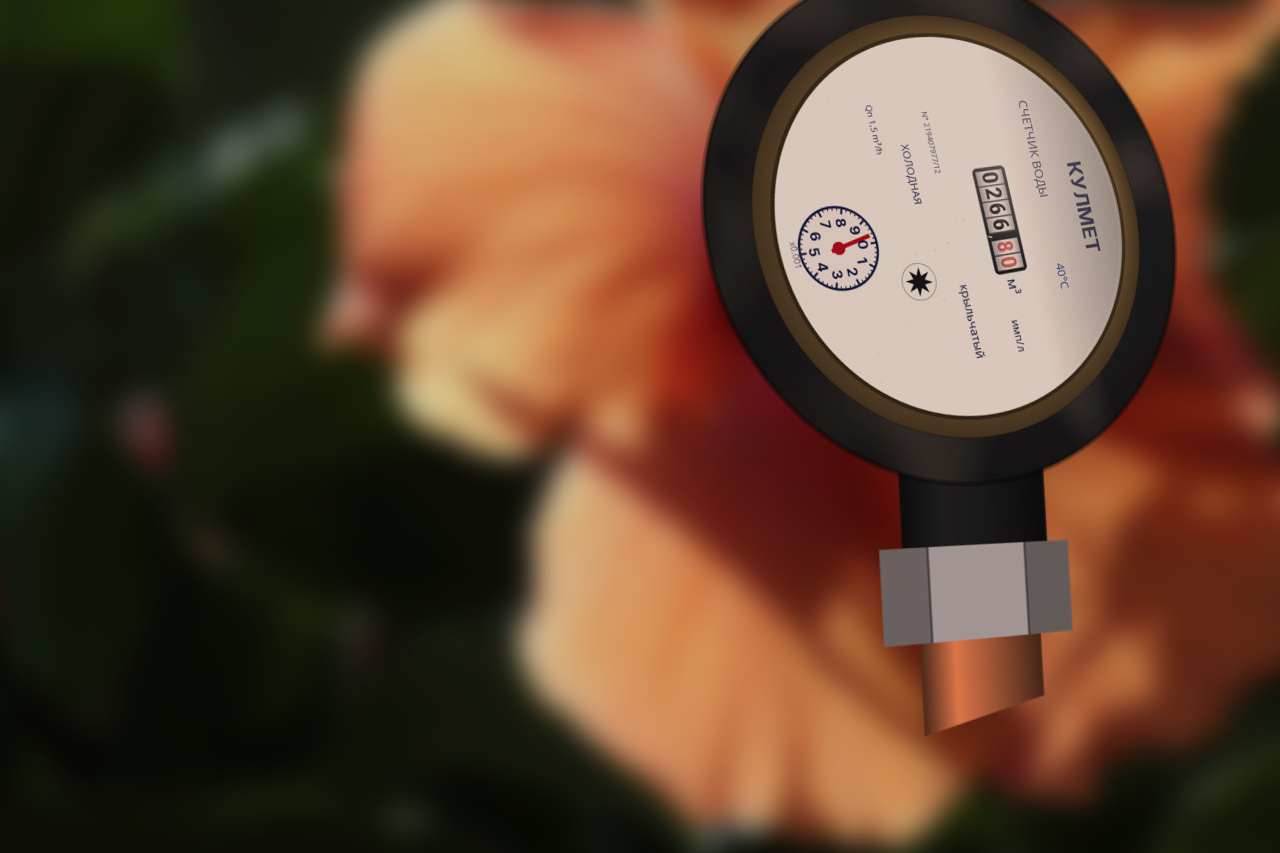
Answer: 266.799 m³
